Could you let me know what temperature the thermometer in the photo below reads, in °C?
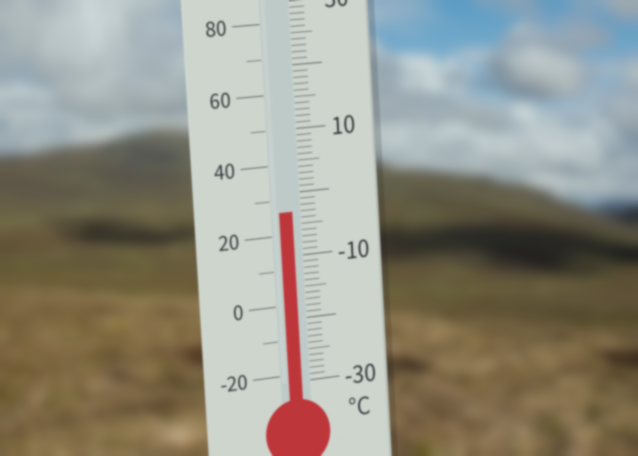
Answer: -3 °C
